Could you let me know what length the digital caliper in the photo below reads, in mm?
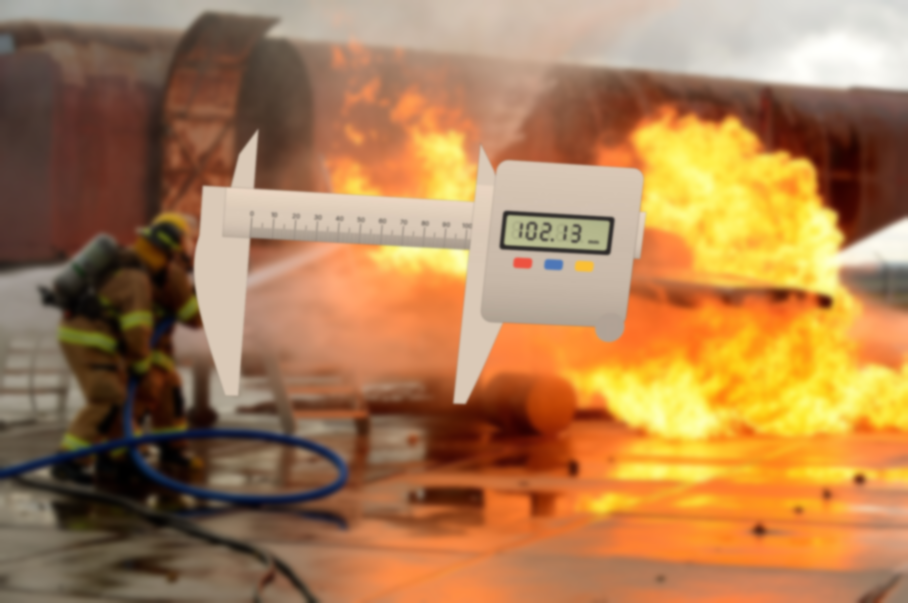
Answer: 102.13 mm
